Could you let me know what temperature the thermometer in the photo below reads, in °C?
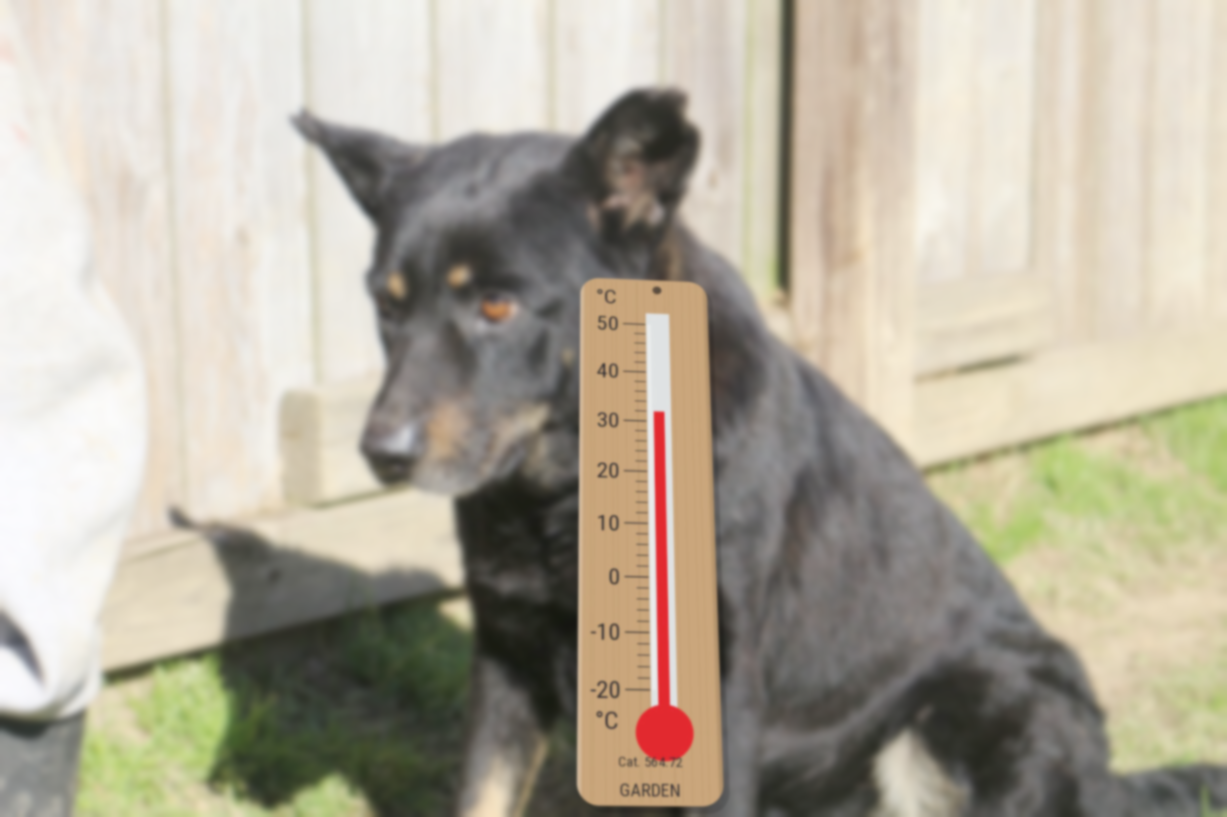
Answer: 32 °C
